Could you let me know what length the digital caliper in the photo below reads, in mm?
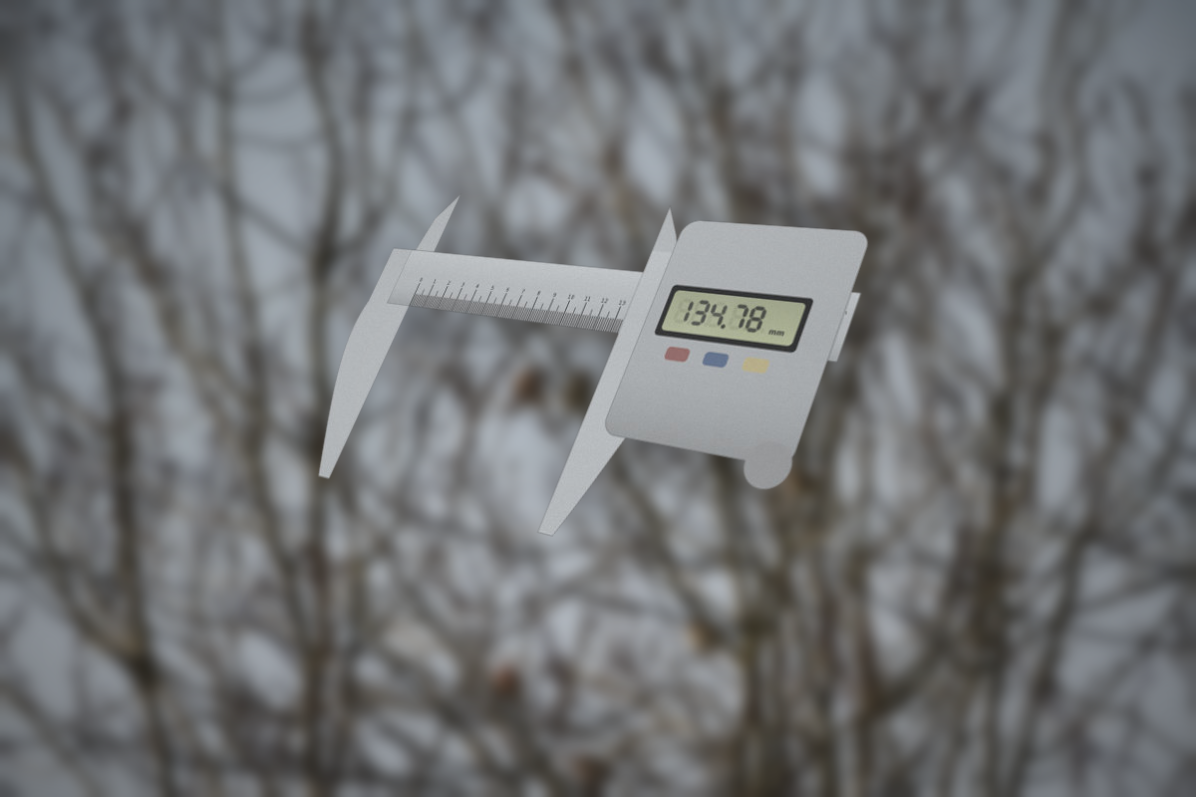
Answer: 134.78 mm
